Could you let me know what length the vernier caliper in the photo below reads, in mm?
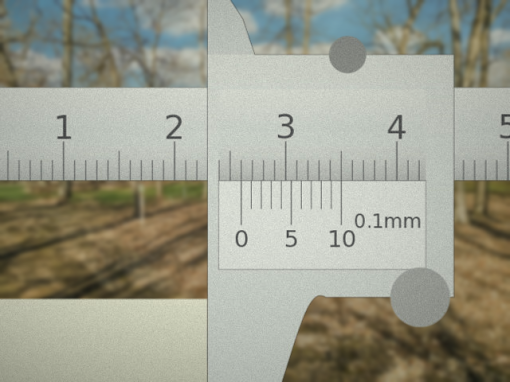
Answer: 26.0 mm
